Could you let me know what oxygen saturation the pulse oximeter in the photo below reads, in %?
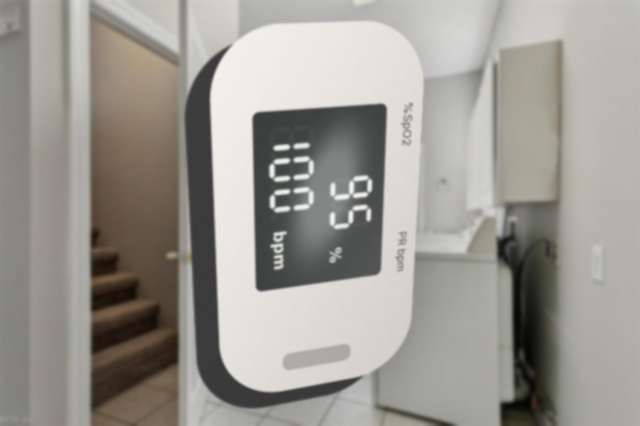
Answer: 95 %
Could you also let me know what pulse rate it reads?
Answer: 100 bpm
